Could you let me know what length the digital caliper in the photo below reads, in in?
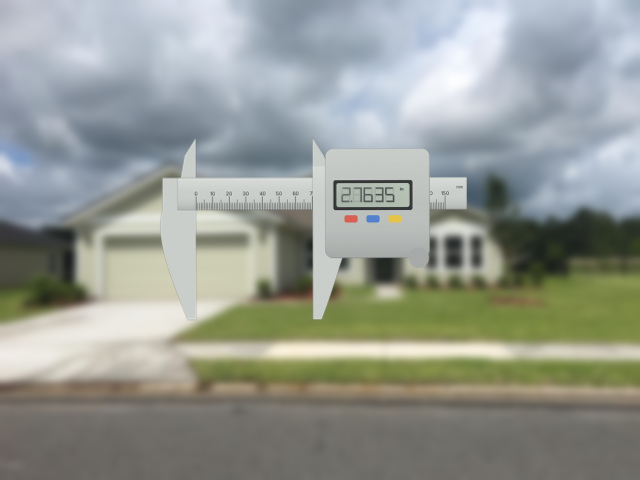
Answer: 2.7635 in
